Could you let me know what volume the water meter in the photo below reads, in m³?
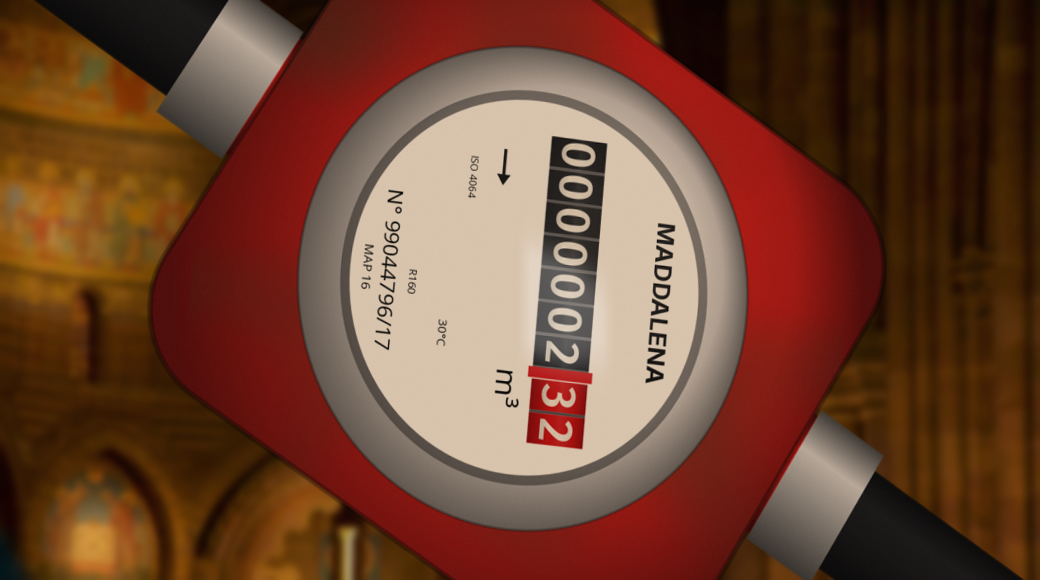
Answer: 2.32 m³
